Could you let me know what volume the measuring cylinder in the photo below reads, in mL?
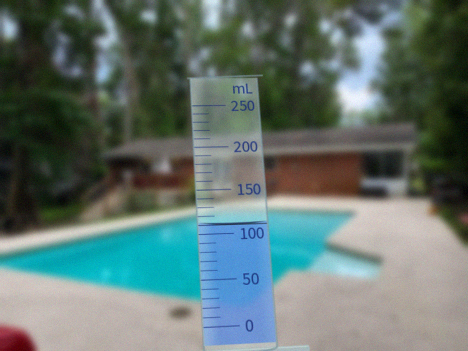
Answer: 110 mL
